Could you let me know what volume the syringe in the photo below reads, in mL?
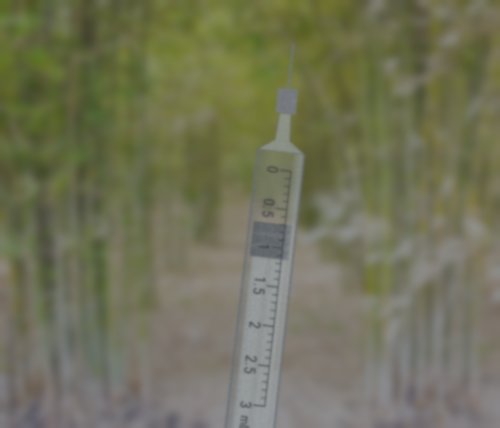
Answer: 0.7 mL
